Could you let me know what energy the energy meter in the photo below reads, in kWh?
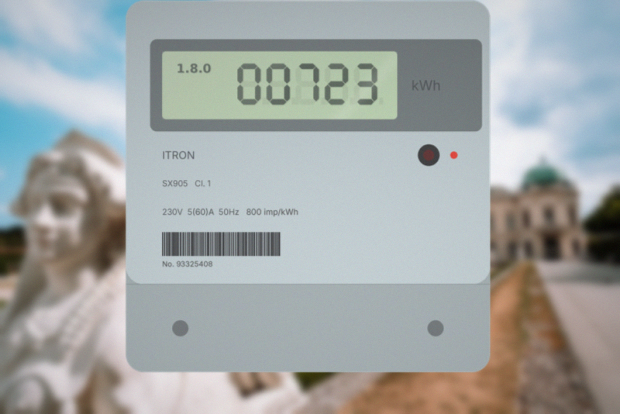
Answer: 723 kWh
